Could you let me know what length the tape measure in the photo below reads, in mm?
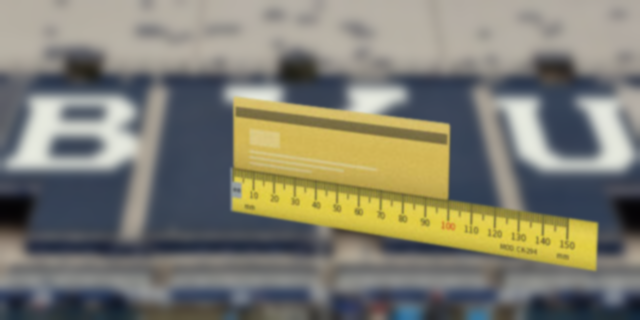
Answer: 100 mm
